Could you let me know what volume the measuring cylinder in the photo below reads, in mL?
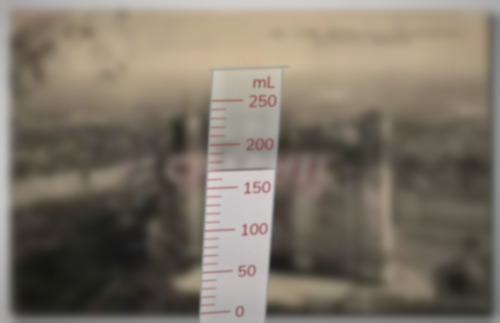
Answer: 170 mL
